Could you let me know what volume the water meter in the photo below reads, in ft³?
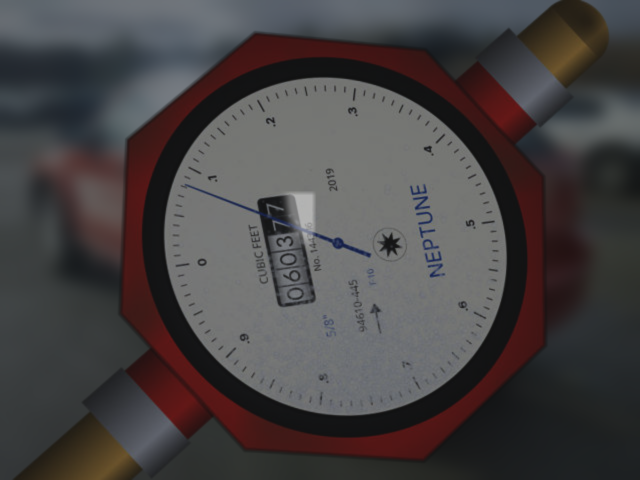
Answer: 60377.08 ft³
